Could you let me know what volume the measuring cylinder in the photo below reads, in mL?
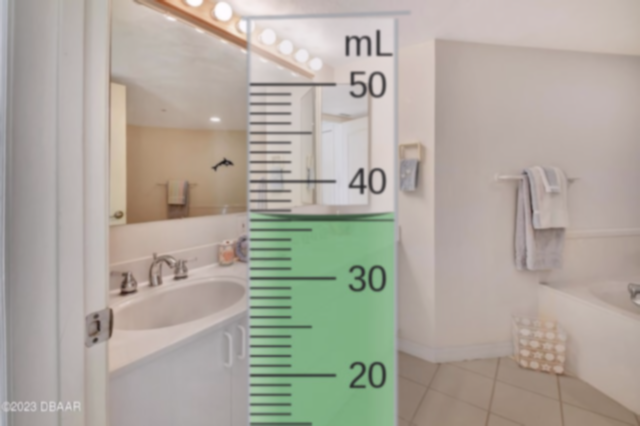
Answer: 36 mL
